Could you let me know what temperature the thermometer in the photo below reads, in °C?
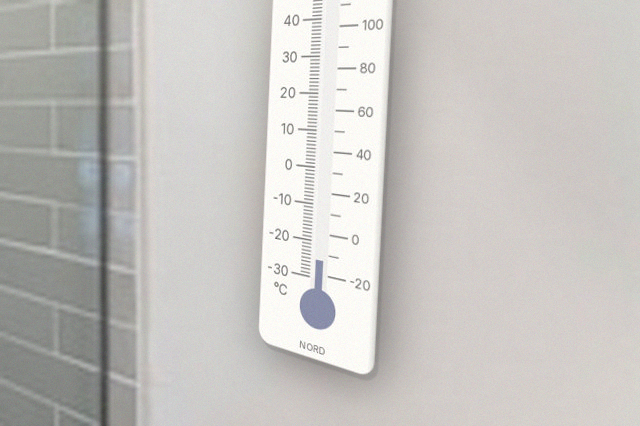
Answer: -25 °C
